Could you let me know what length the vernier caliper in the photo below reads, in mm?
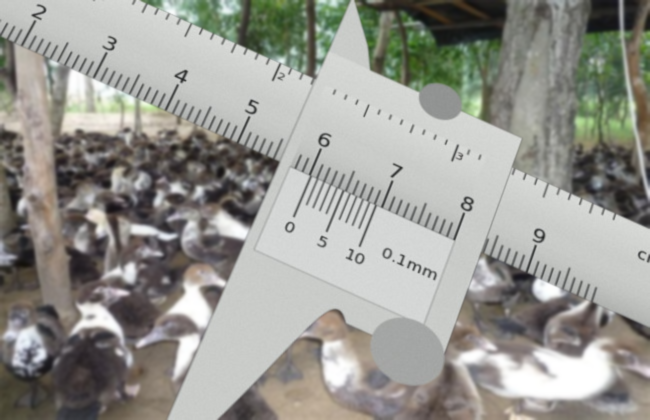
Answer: 60.2 mm
